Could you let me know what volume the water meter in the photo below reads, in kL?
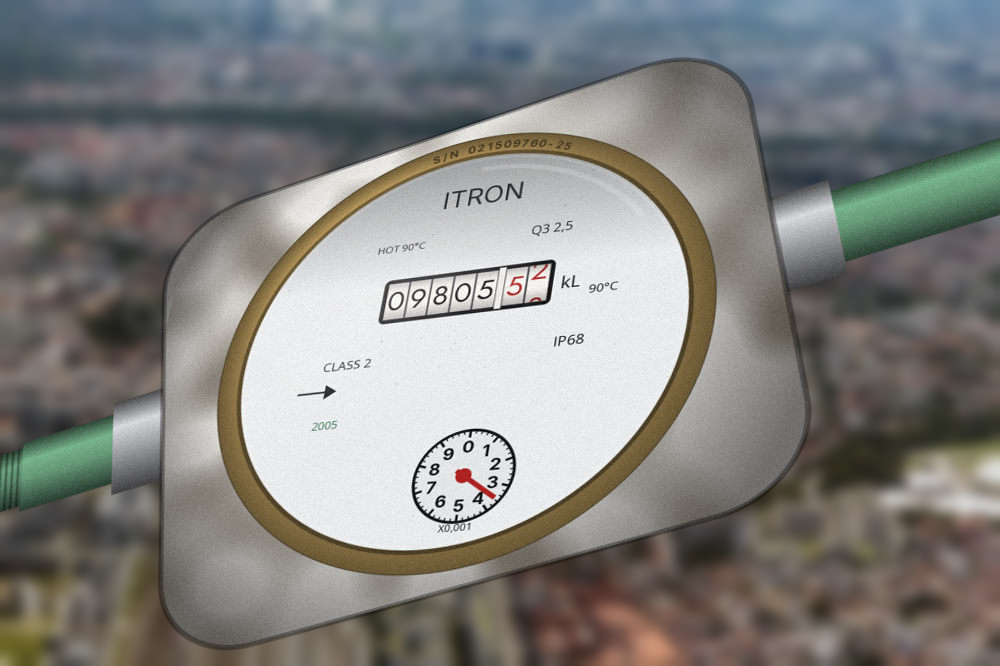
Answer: 9805.523 kL
